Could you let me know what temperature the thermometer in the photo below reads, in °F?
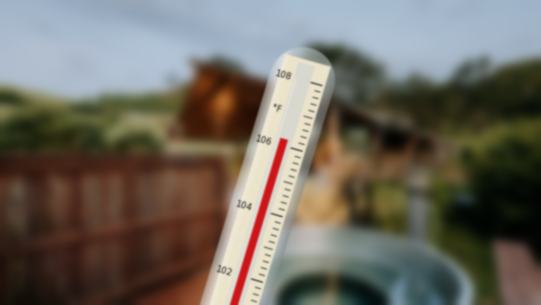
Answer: 106.2 °F
